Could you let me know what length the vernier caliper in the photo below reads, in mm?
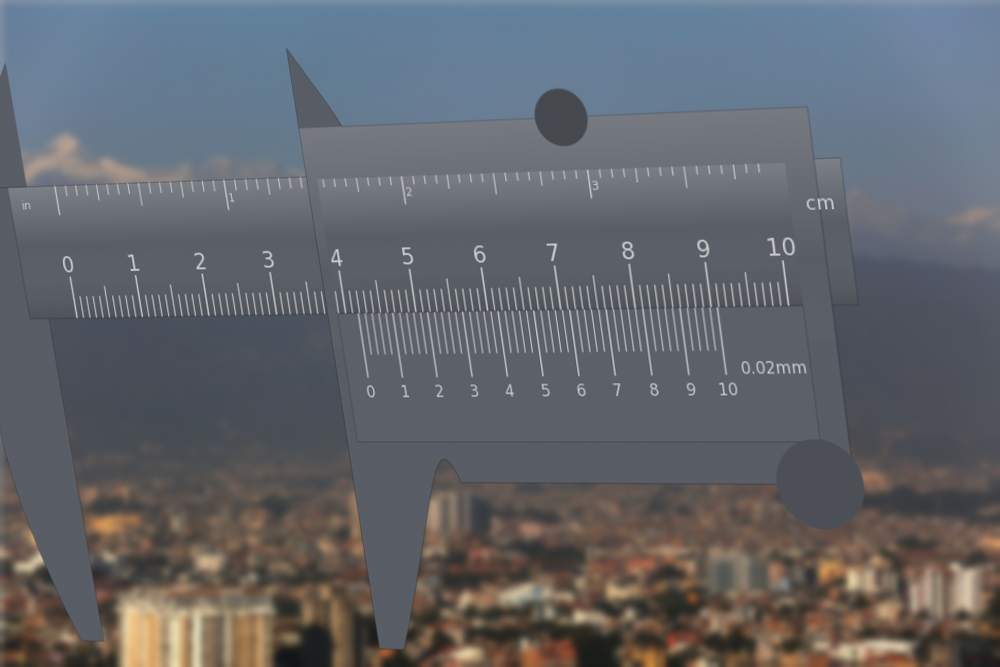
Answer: 41.8 mm
